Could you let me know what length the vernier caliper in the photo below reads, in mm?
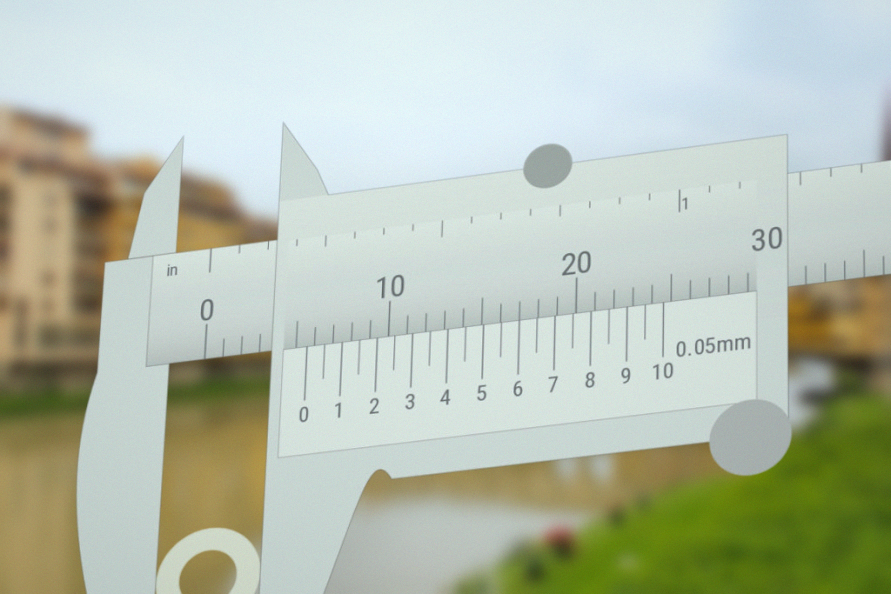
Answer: 5.6 mm
